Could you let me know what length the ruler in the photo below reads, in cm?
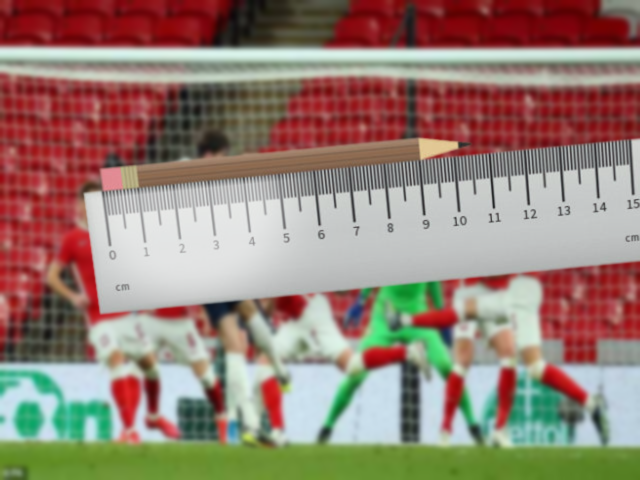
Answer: 10.5 cm
